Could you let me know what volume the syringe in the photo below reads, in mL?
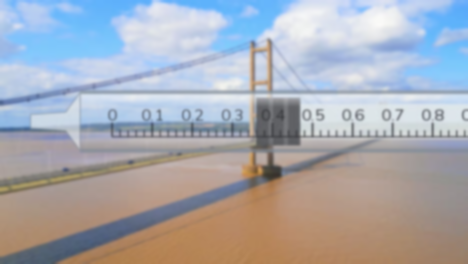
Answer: 0.36 mL
